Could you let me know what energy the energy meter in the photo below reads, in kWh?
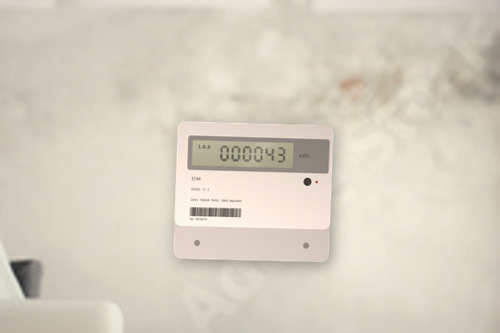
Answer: 43 kWh
